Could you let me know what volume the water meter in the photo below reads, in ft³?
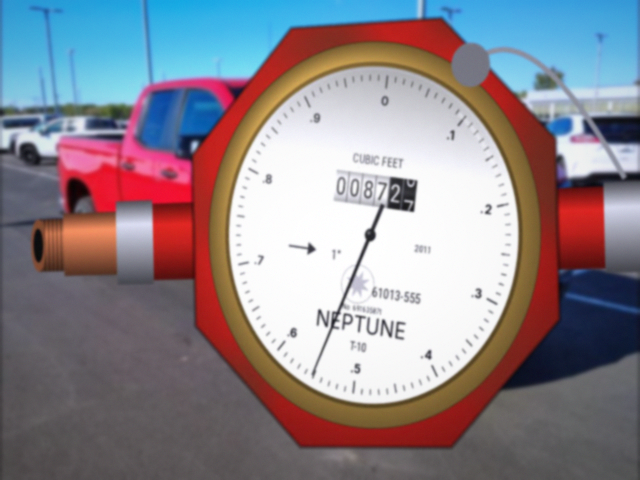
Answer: 8726.55 ft³
